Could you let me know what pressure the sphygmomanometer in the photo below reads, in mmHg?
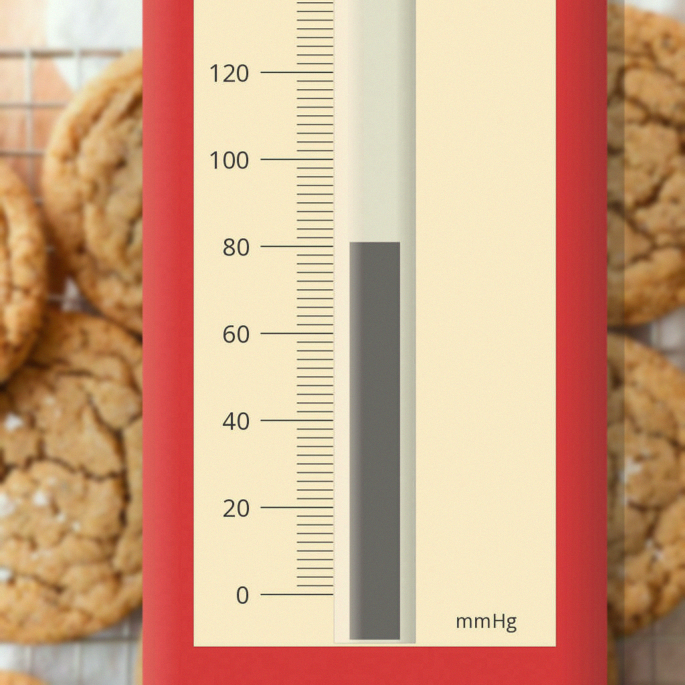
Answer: 81 mmHg
